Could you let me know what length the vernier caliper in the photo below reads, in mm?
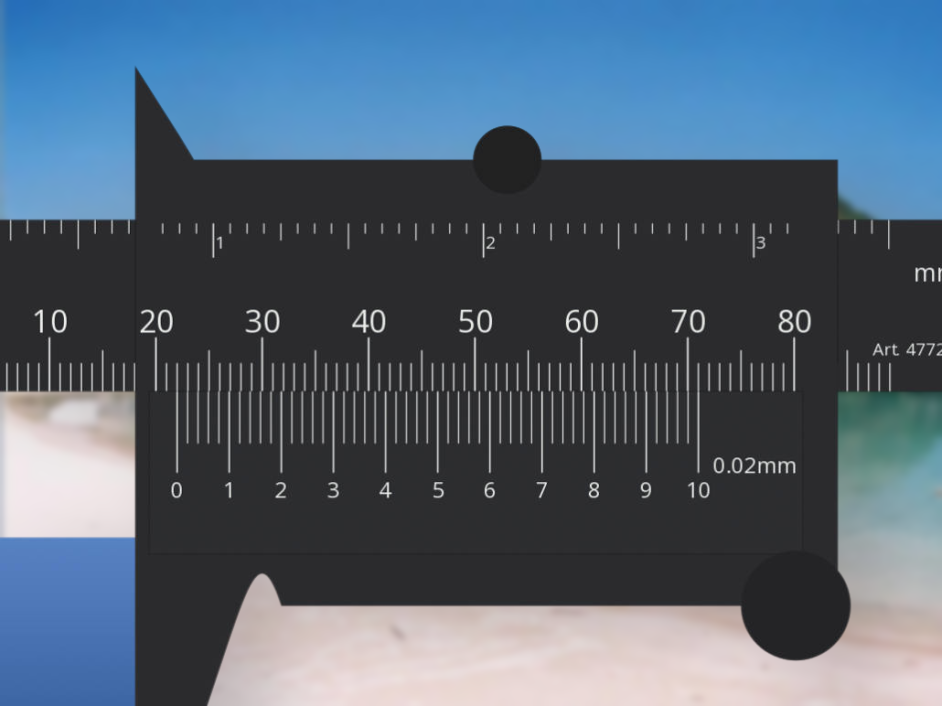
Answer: 22.0 mm
